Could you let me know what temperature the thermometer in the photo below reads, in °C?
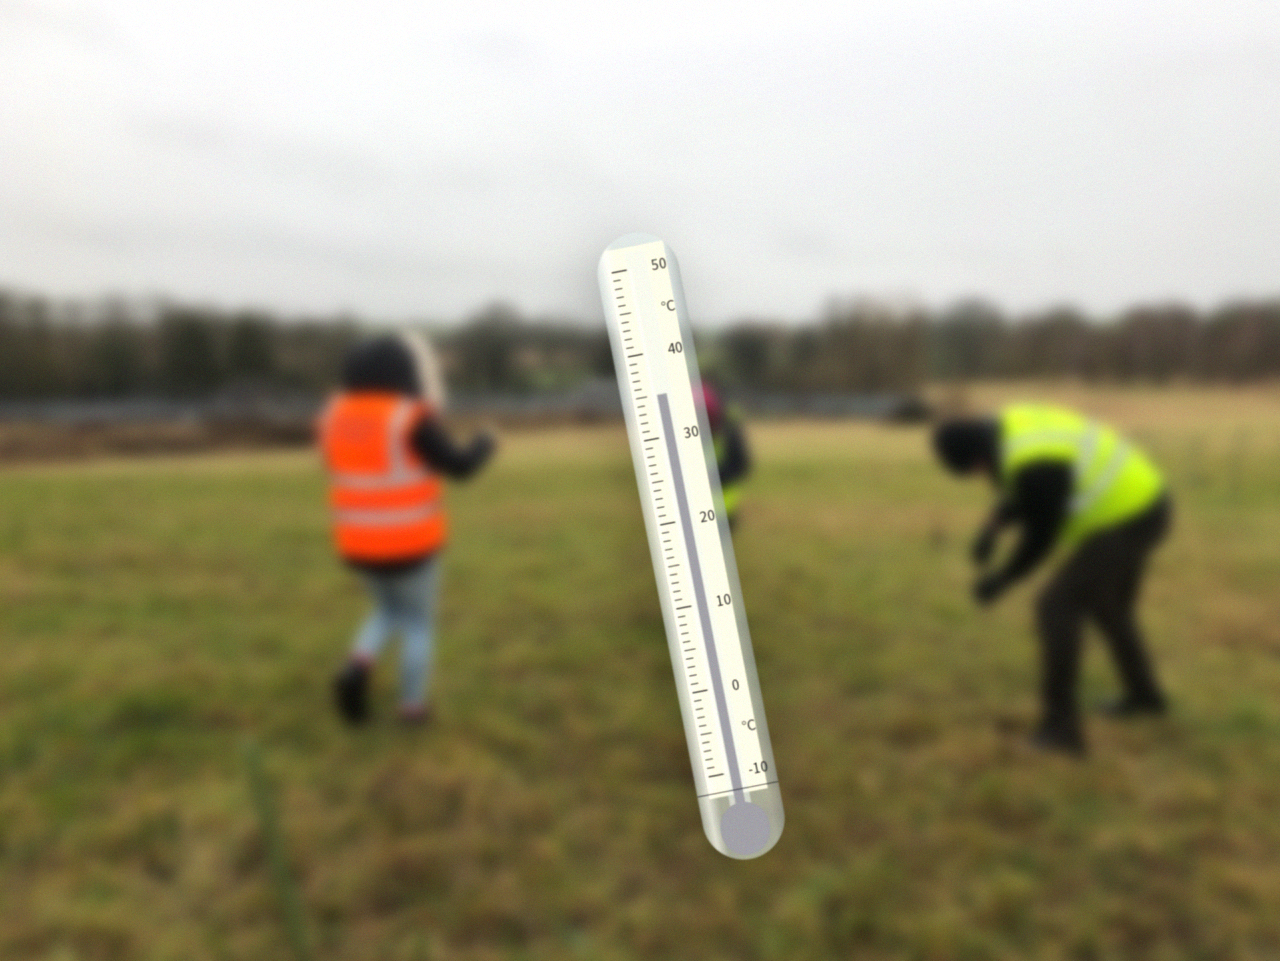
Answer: 35 °C
